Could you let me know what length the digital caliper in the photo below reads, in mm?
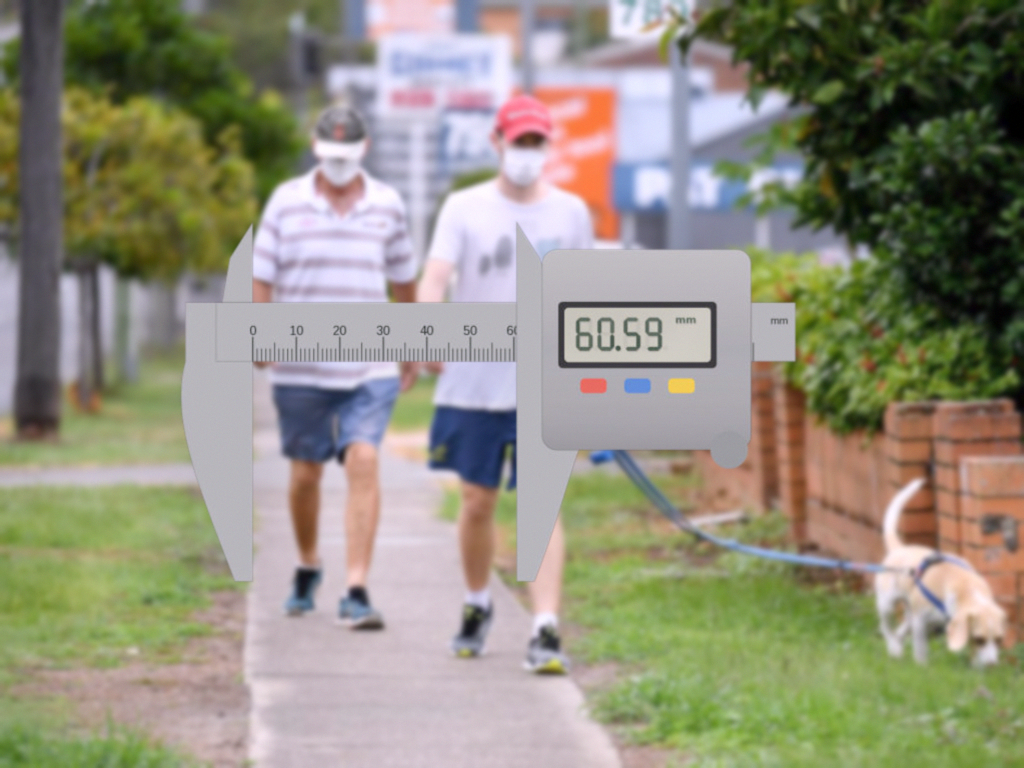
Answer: 60.59 mm
